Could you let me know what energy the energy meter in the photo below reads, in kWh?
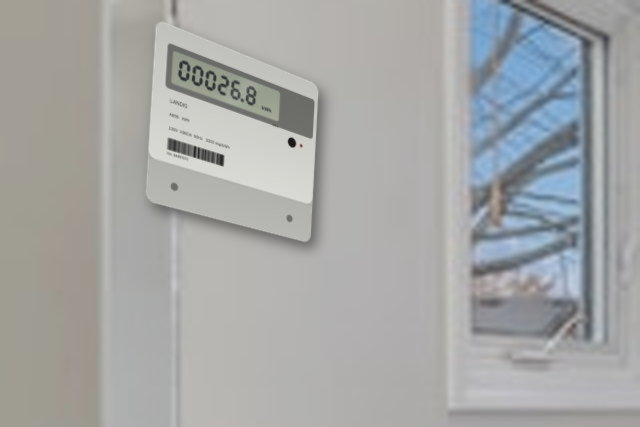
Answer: 26.8 kWh
